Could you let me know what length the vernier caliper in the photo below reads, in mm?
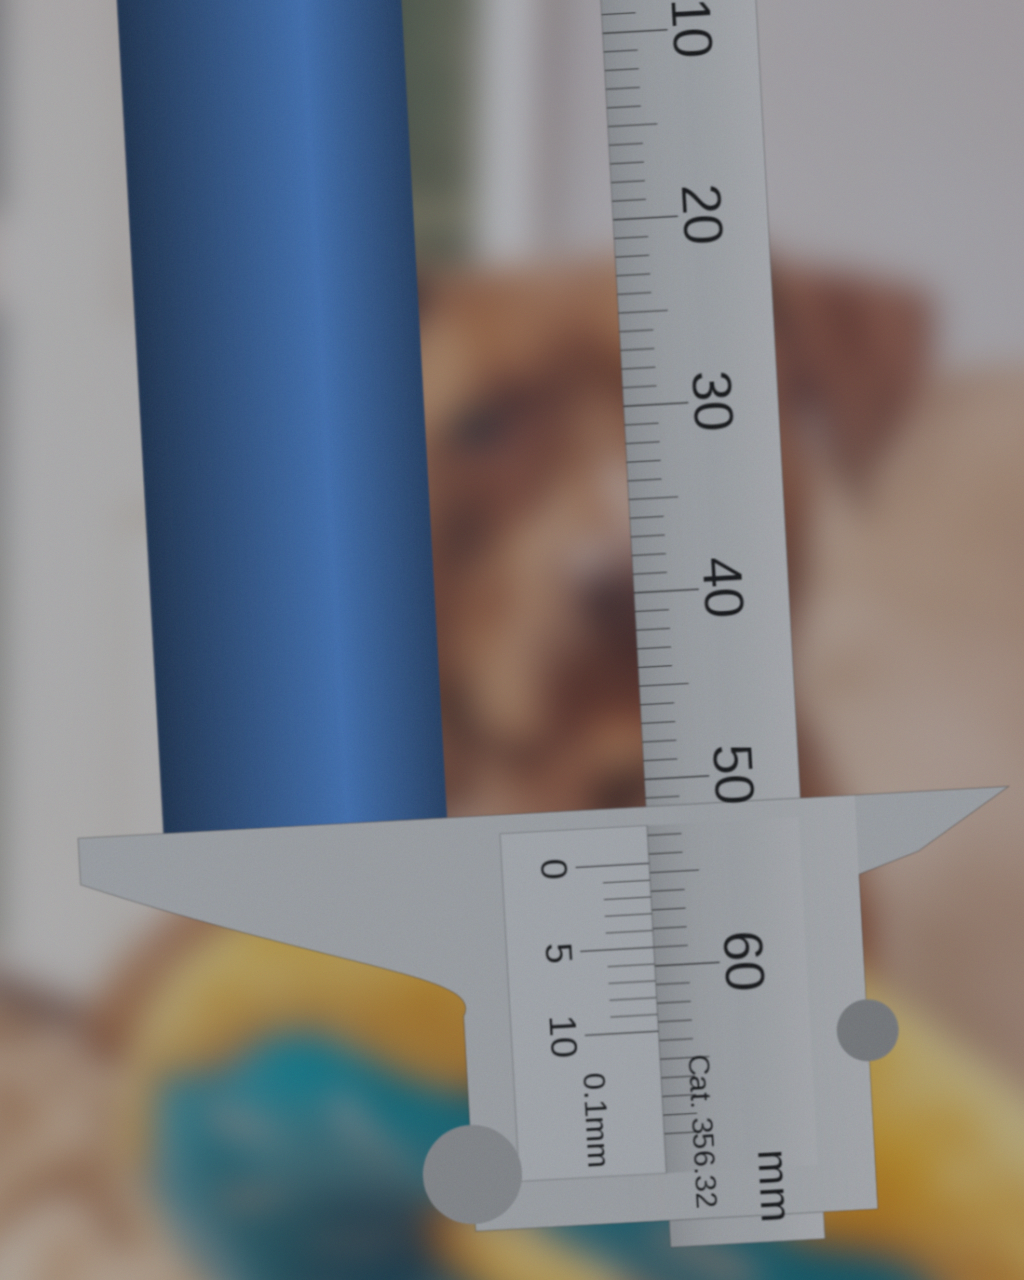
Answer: 54.5 mm
